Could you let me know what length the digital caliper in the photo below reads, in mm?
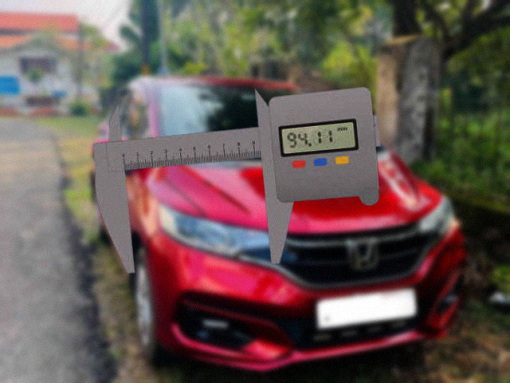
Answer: 94.11 mm
